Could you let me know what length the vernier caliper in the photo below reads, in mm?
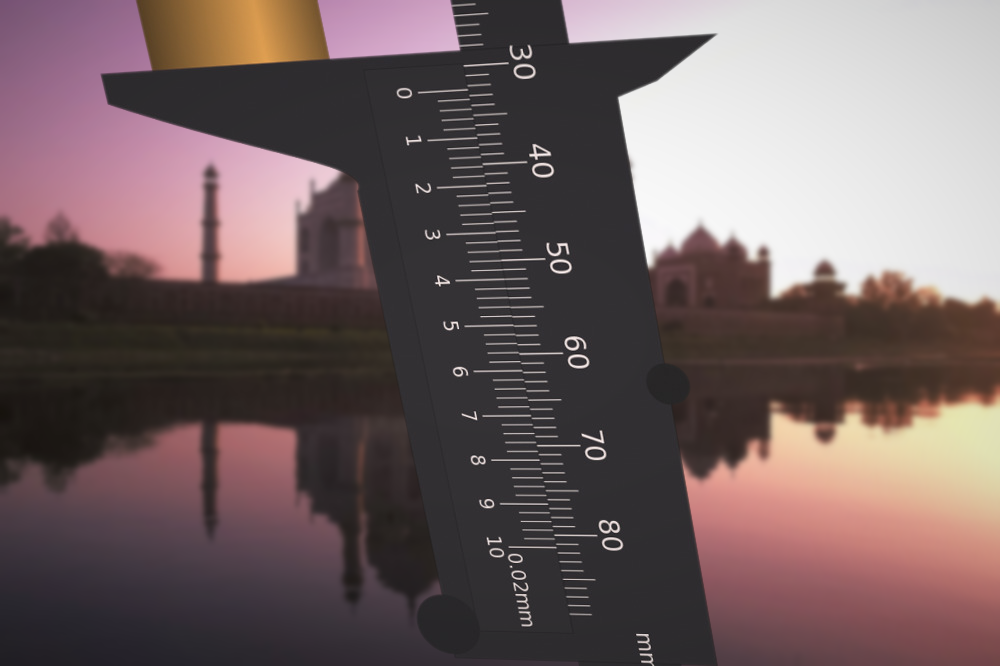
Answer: 32.4 mm
